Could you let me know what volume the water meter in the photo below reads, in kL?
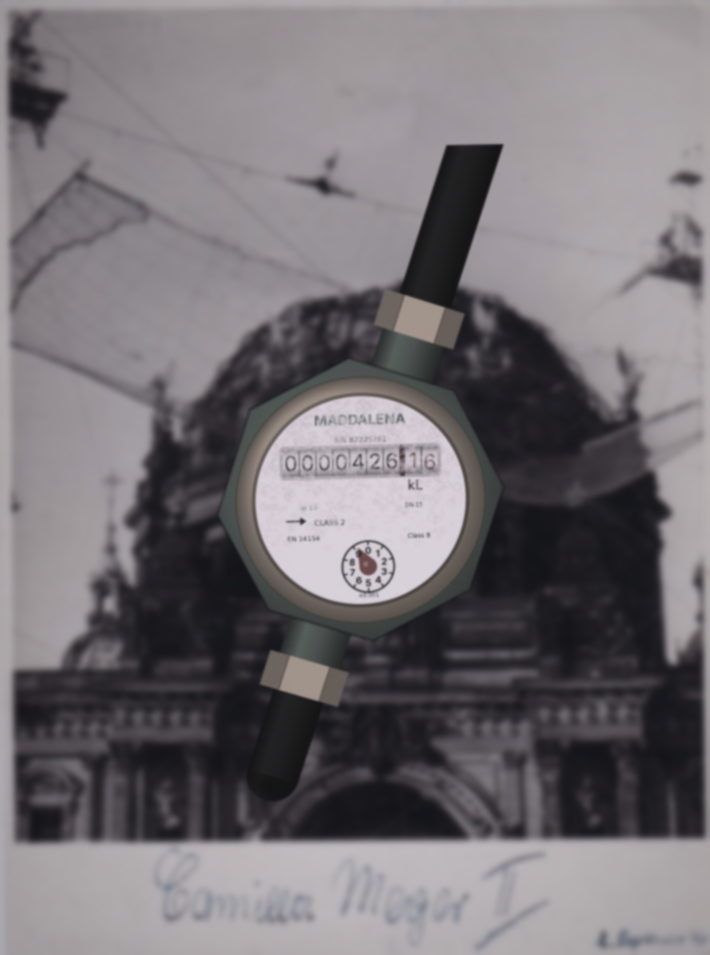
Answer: 426.159 kL
